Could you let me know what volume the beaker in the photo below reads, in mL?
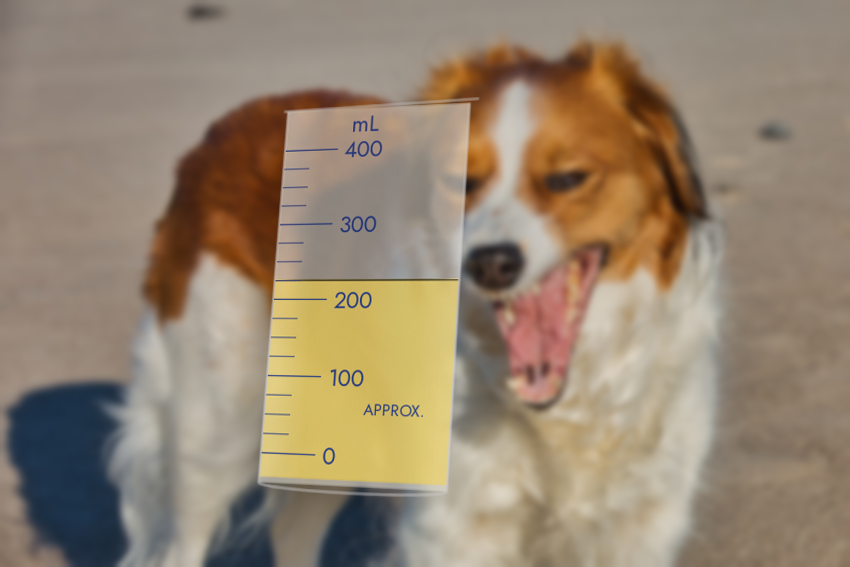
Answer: 225 mL
